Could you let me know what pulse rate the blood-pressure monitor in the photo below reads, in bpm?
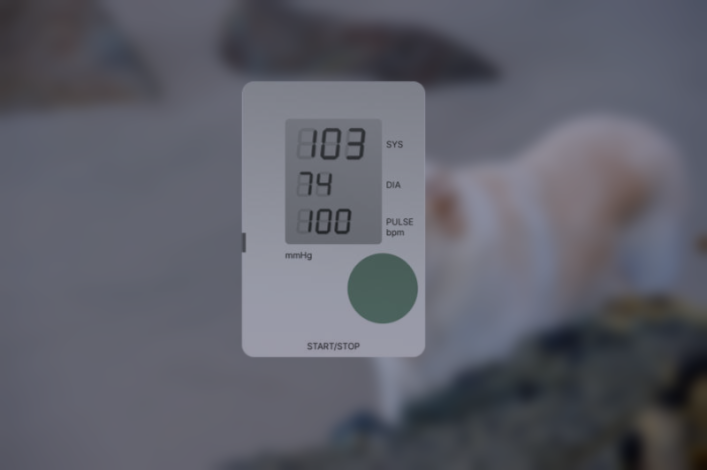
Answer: 100 bpm
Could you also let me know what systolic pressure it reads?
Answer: 103 mmHg
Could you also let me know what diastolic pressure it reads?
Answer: 74 mmHg
